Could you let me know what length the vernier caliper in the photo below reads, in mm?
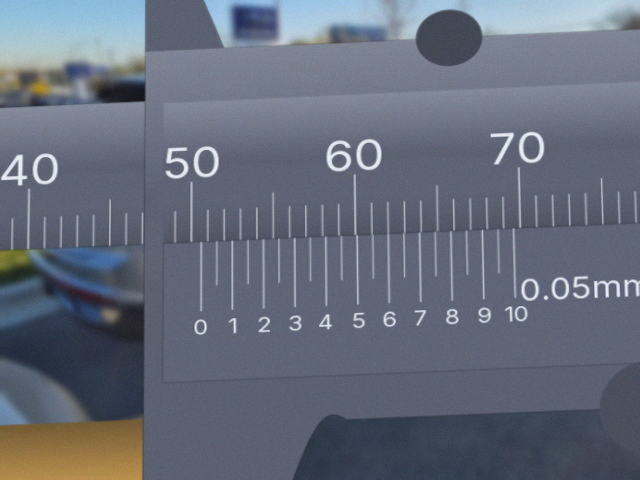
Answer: 50.6 mm
